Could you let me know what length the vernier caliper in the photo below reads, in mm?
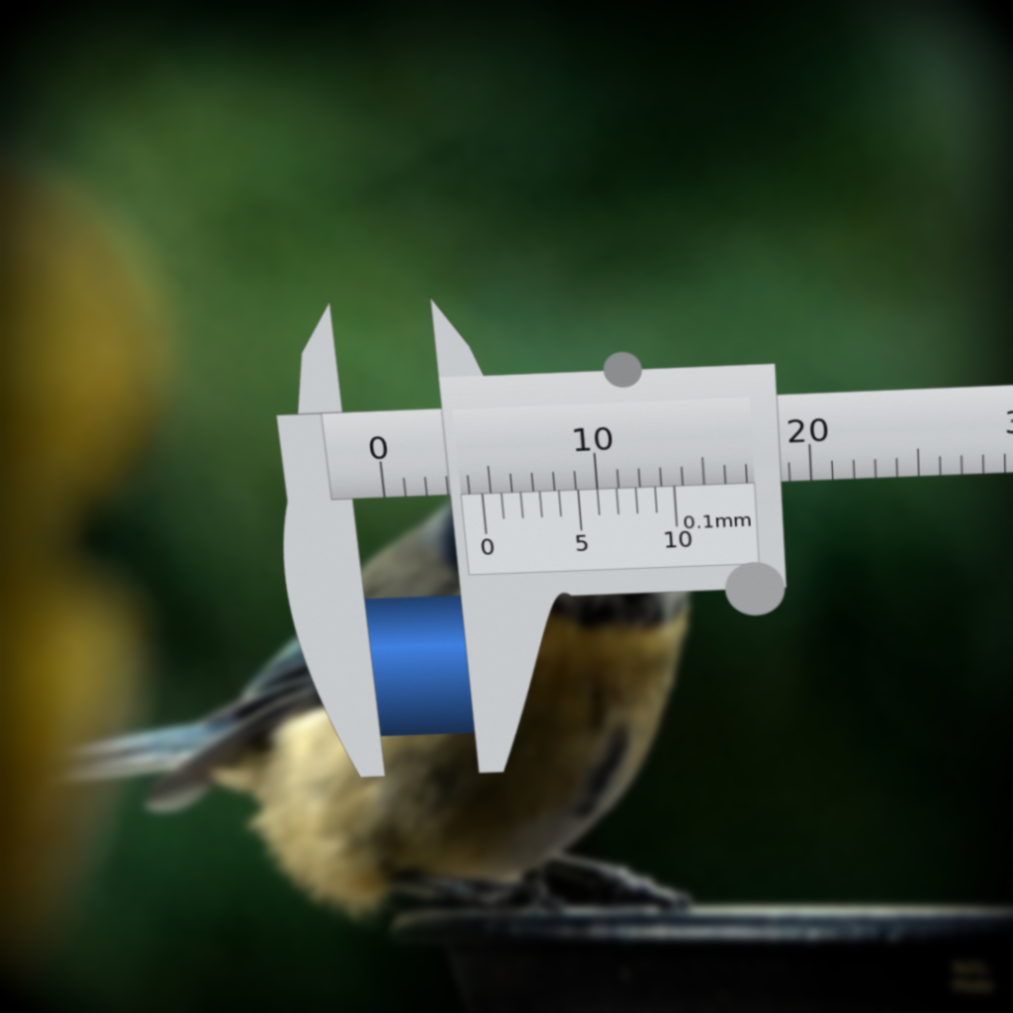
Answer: 4.6 mm
